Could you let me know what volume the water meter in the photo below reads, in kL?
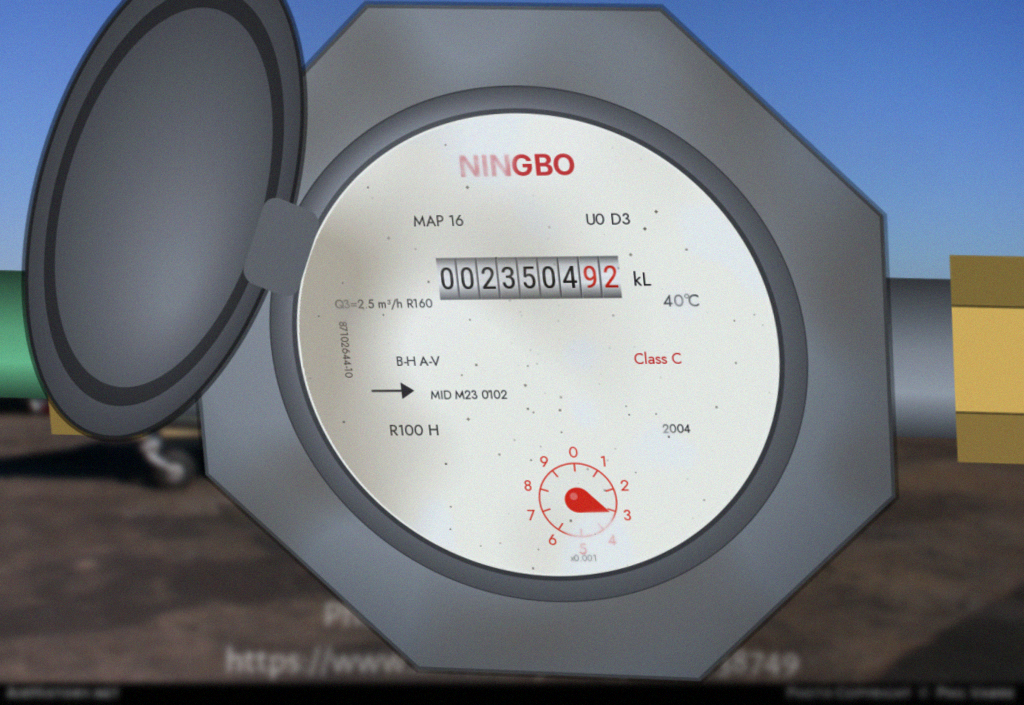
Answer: 23504.923 kL
